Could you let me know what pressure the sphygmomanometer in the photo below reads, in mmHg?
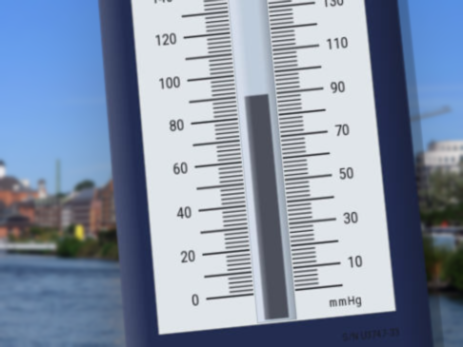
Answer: 90 mmHg
